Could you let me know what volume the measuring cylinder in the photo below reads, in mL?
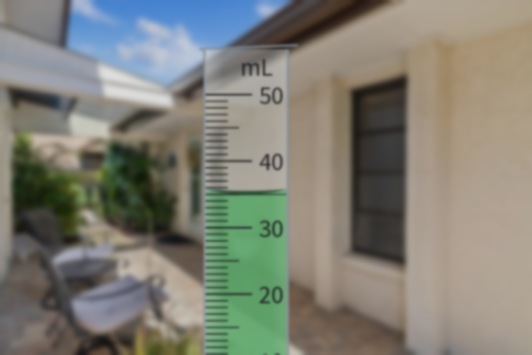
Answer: 35 mL
